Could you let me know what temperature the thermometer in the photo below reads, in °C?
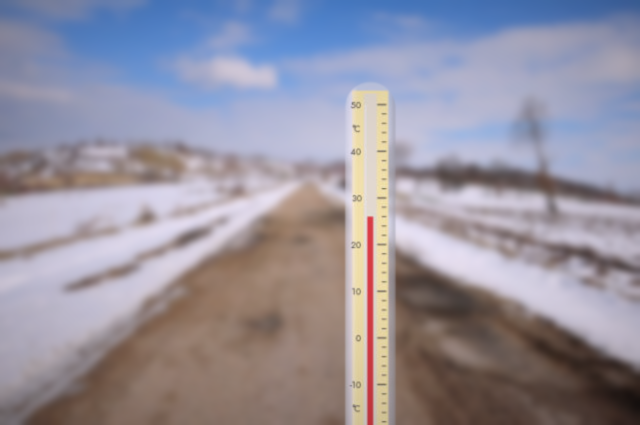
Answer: 26 °C
